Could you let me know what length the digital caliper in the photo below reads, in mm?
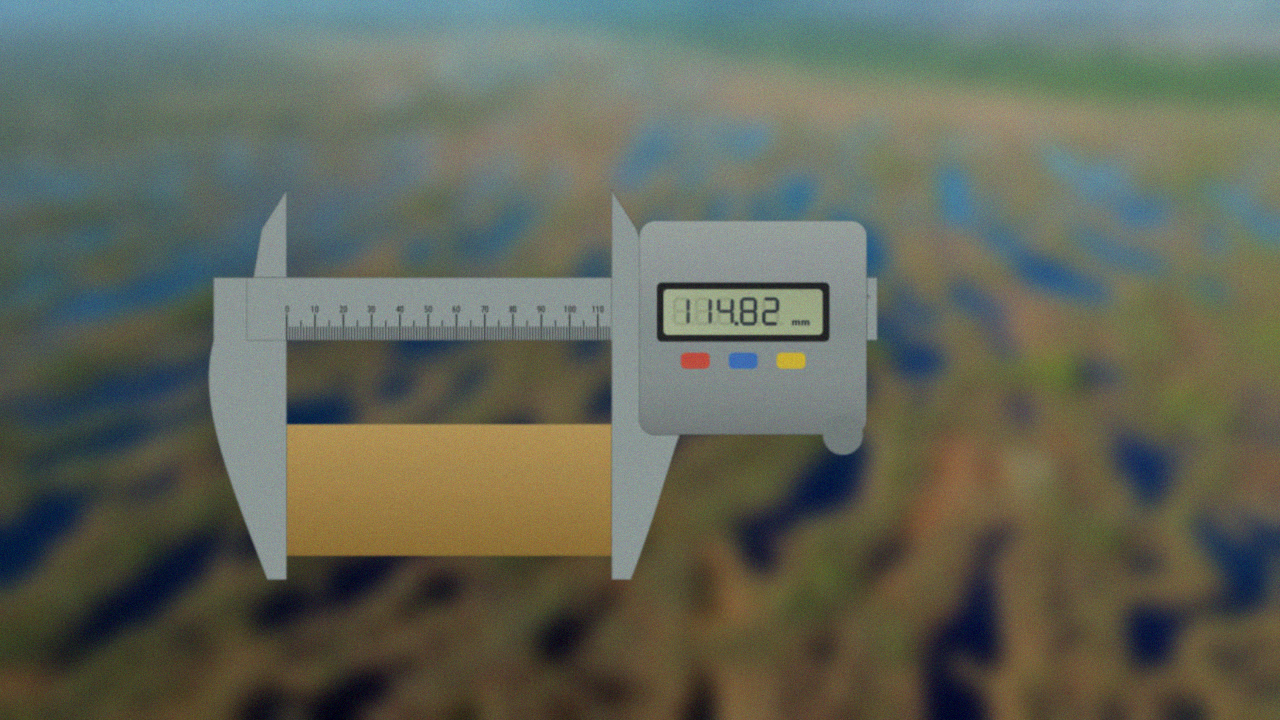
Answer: 114.82 mm
